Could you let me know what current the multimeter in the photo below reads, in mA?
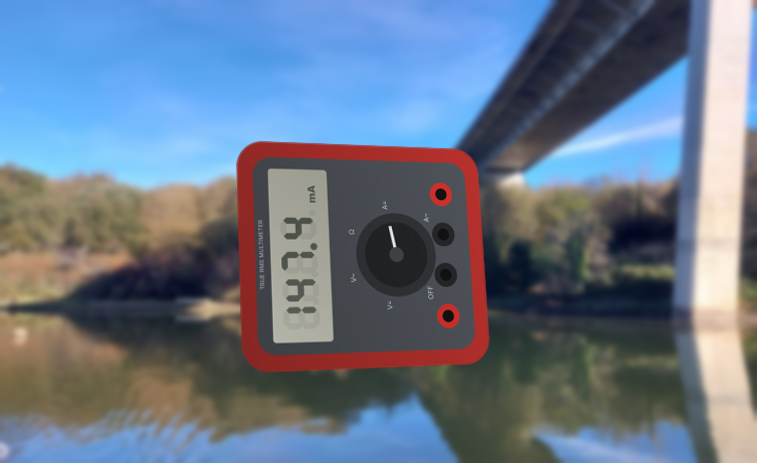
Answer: 147.4 mA
